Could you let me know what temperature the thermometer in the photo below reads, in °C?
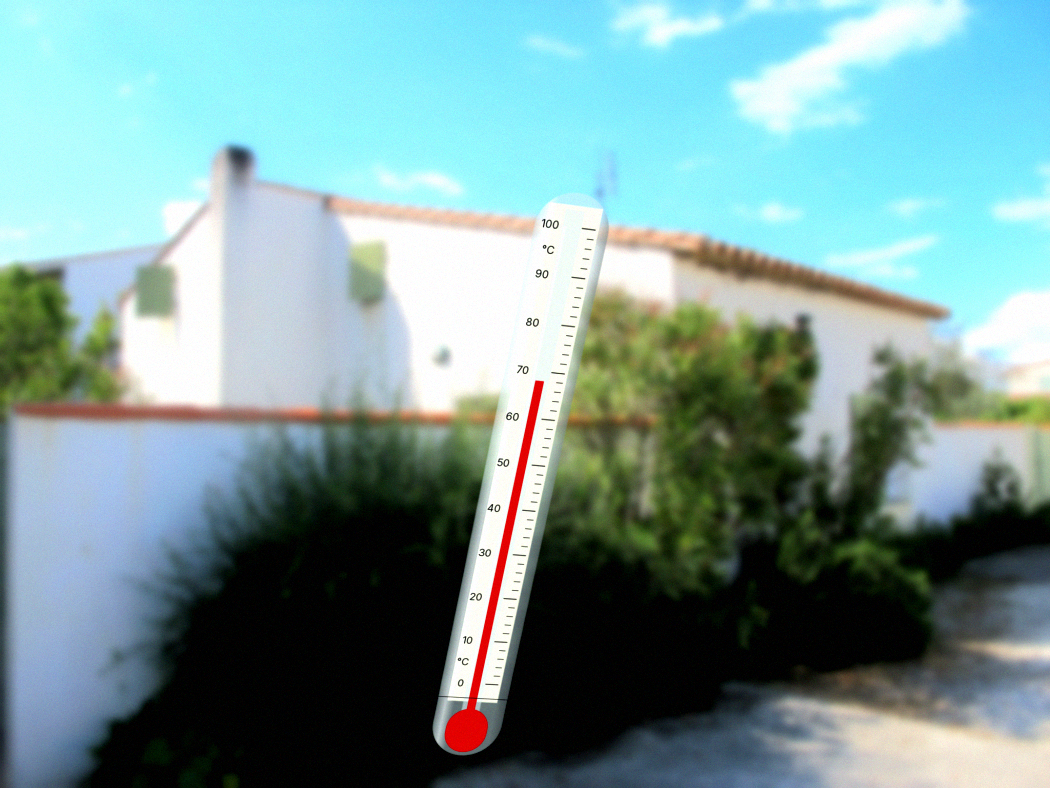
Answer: 68 °C
